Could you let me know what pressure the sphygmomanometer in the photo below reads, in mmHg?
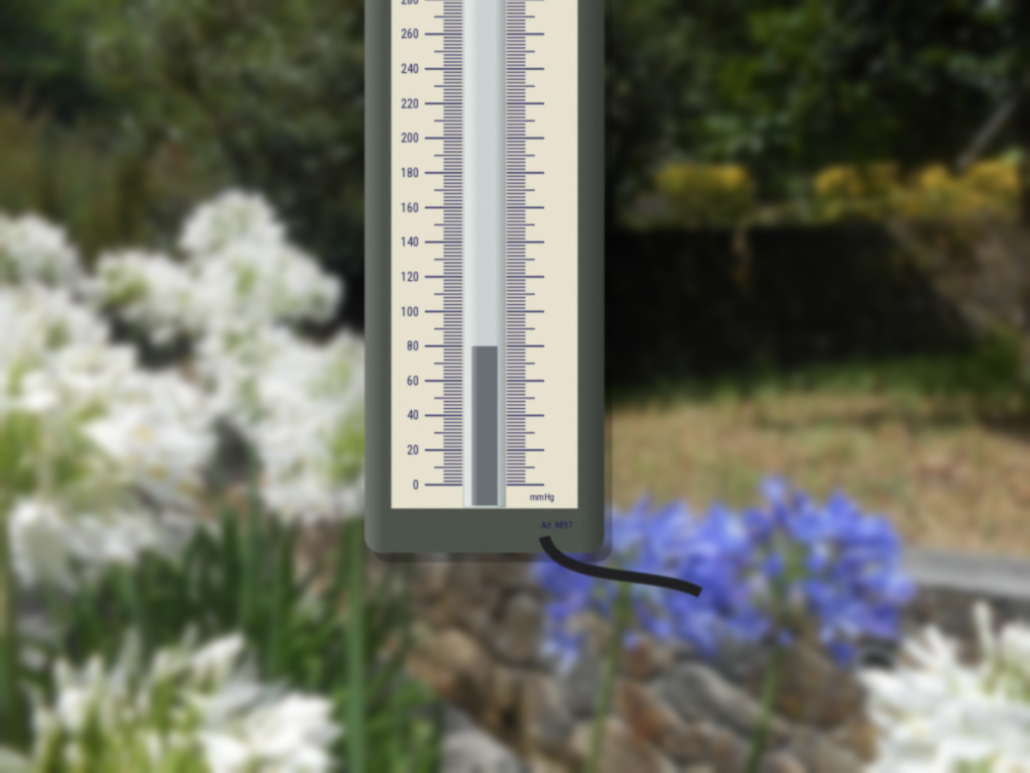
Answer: 80 mmHg
